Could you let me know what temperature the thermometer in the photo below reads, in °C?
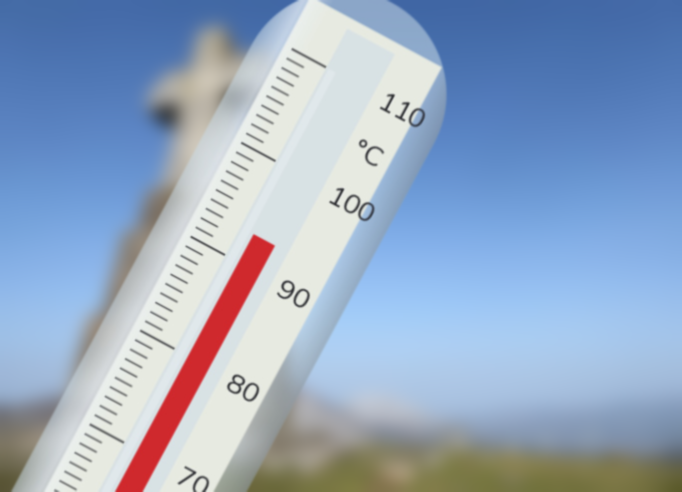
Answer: 93 °C
